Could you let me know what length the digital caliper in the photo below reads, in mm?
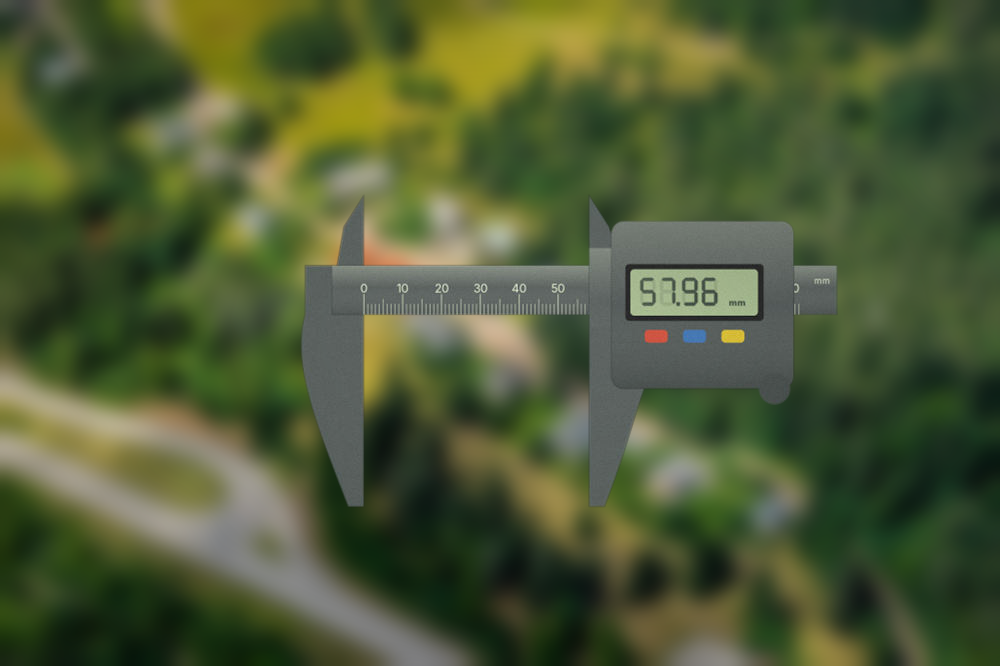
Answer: 57.96 mm
